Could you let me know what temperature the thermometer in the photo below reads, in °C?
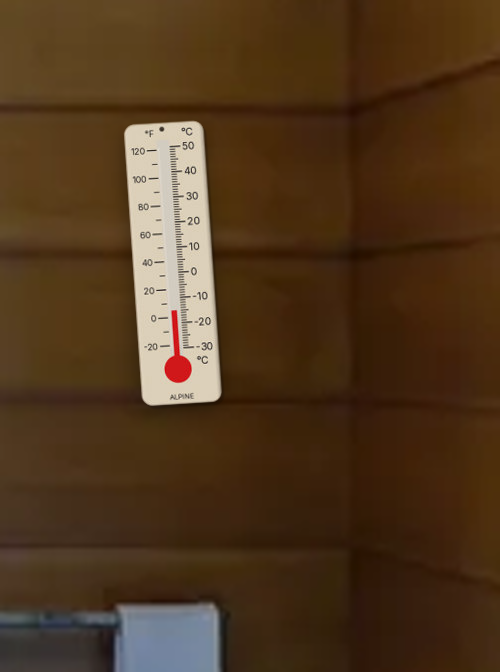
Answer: -15 °C
